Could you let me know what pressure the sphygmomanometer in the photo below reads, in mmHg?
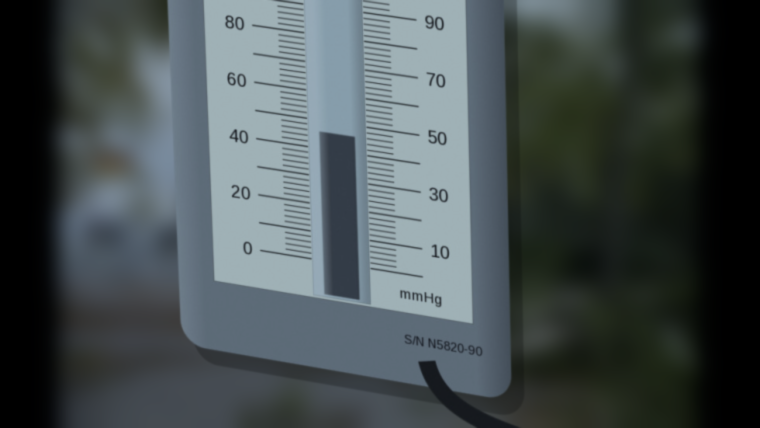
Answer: 46 mmHg
